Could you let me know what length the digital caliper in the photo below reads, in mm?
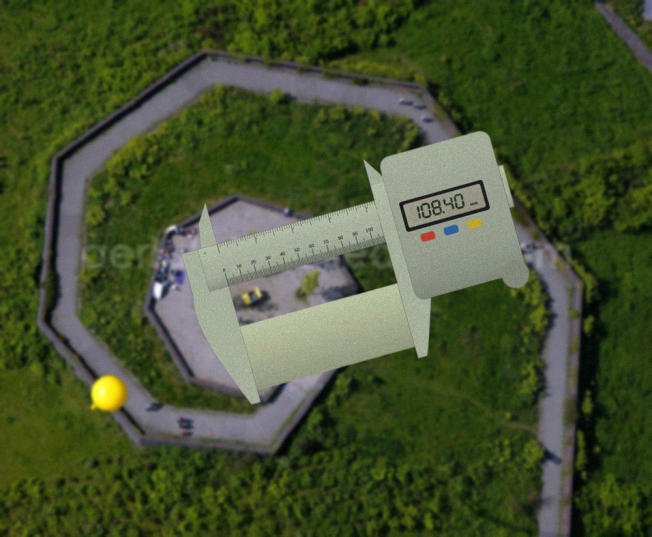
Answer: 108.40 mm
